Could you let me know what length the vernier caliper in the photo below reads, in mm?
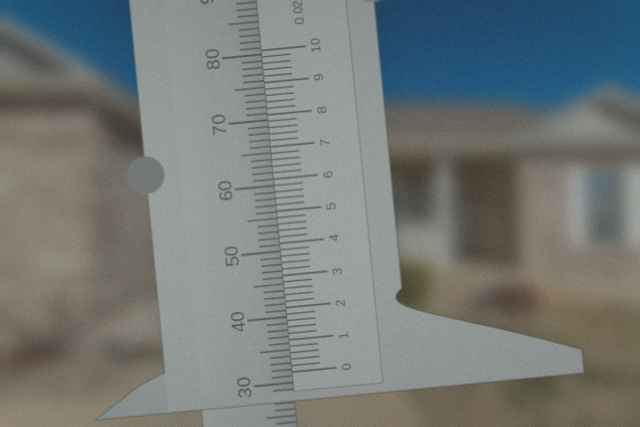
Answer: 31.6 mm
